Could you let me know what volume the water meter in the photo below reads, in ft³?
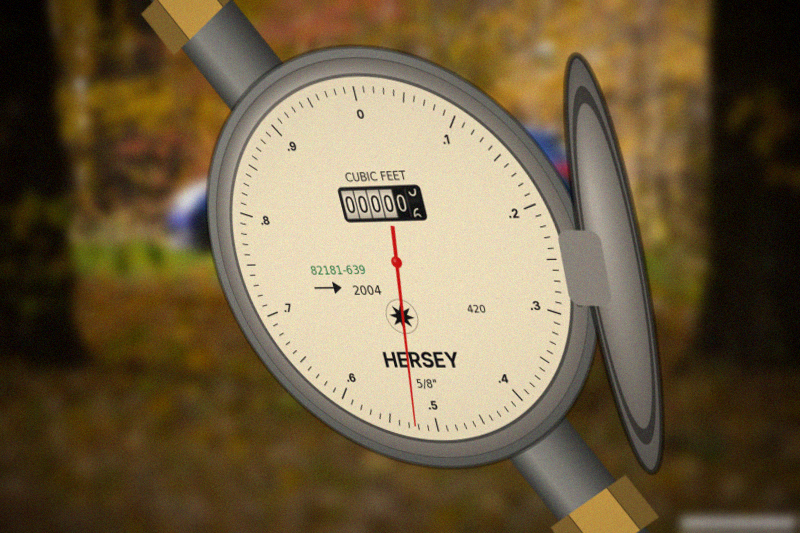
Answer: 5.52 ft³
